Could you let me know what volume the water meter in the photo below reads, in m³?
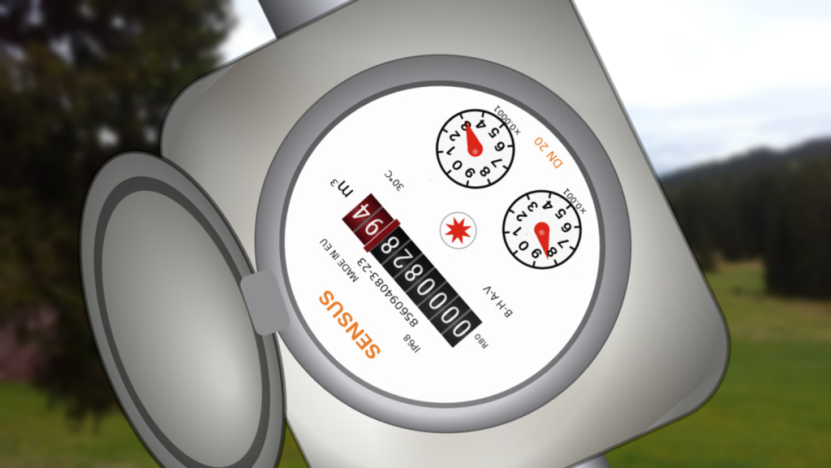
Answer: 828.9483 m³
